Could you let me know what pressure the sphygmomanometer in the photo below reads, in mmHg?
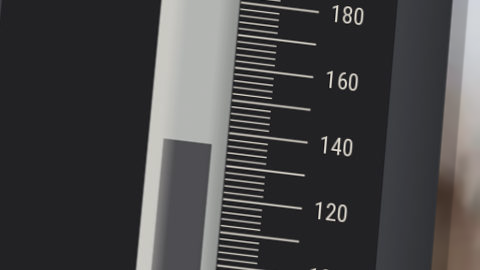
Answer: 136 mmHg
